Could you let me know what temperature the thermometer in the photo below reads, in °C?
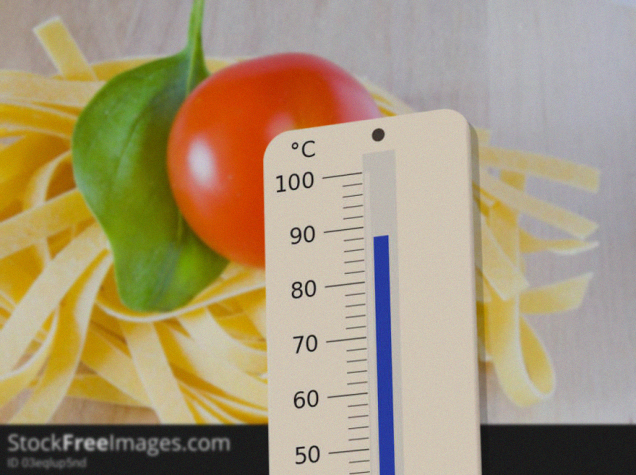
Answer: 88 °C
